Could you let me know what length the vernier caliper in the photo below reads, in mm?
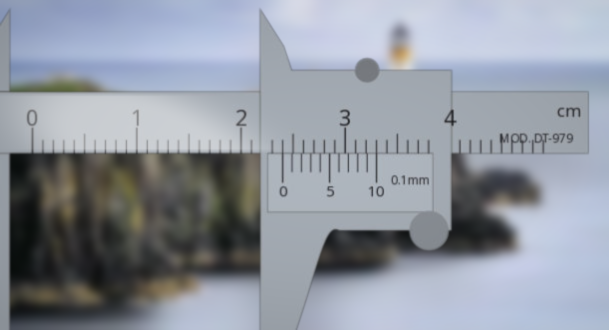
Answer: 24.0 mm
